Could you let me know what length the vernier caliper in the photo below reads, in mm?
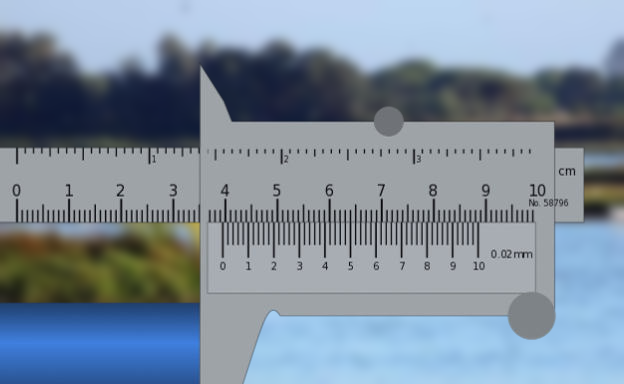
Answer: 39.5 mm
